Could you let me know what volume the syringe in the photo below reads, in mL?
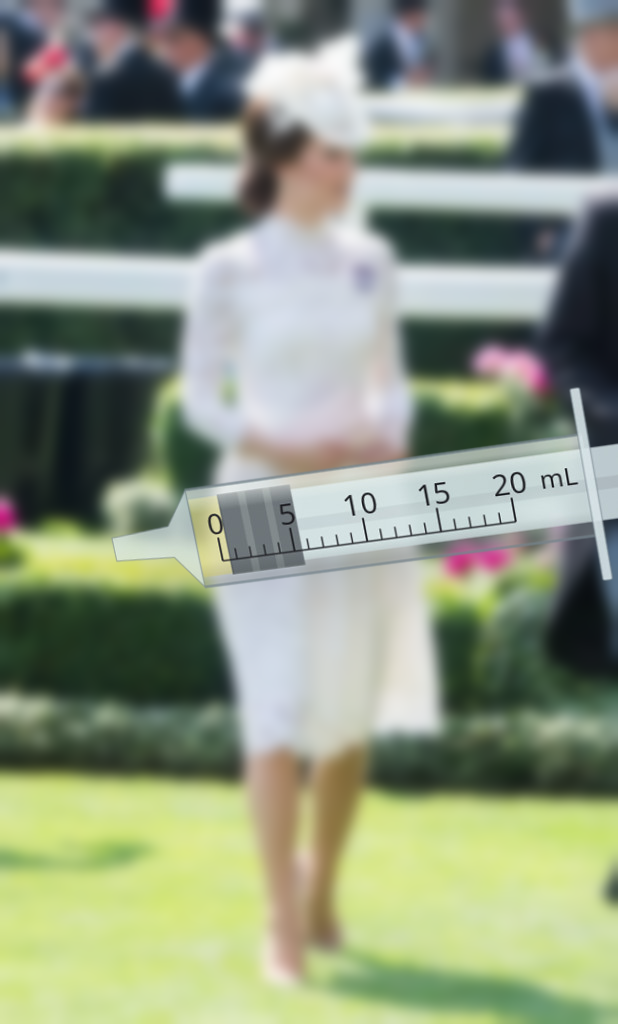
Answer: 0.5 mL
